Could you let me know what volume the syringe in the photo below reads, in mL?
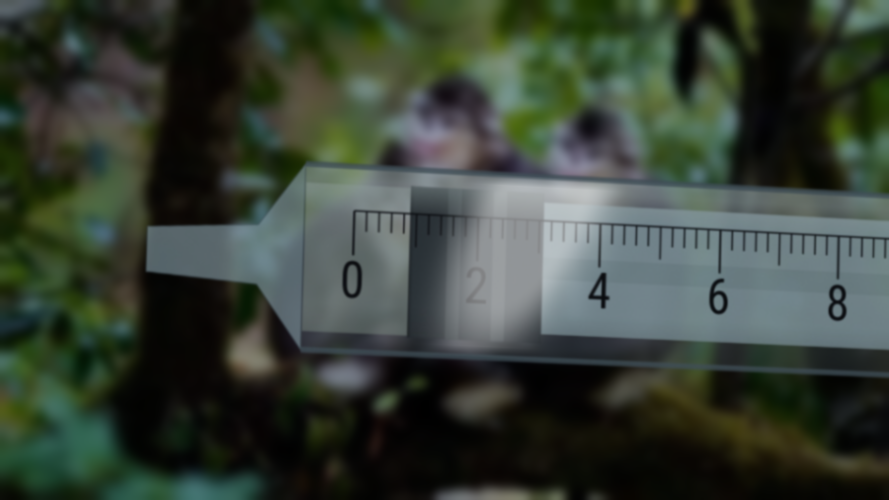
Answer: 0.9 mL
